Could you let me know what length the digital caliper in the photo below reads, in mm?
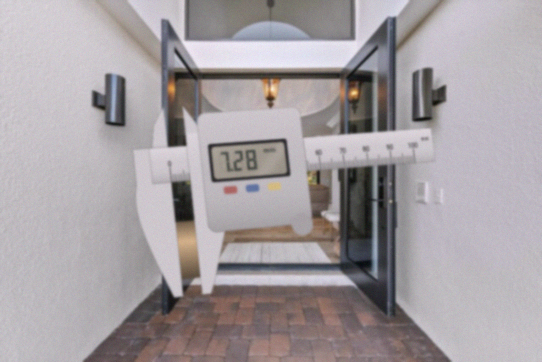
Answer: 7.28 mm
